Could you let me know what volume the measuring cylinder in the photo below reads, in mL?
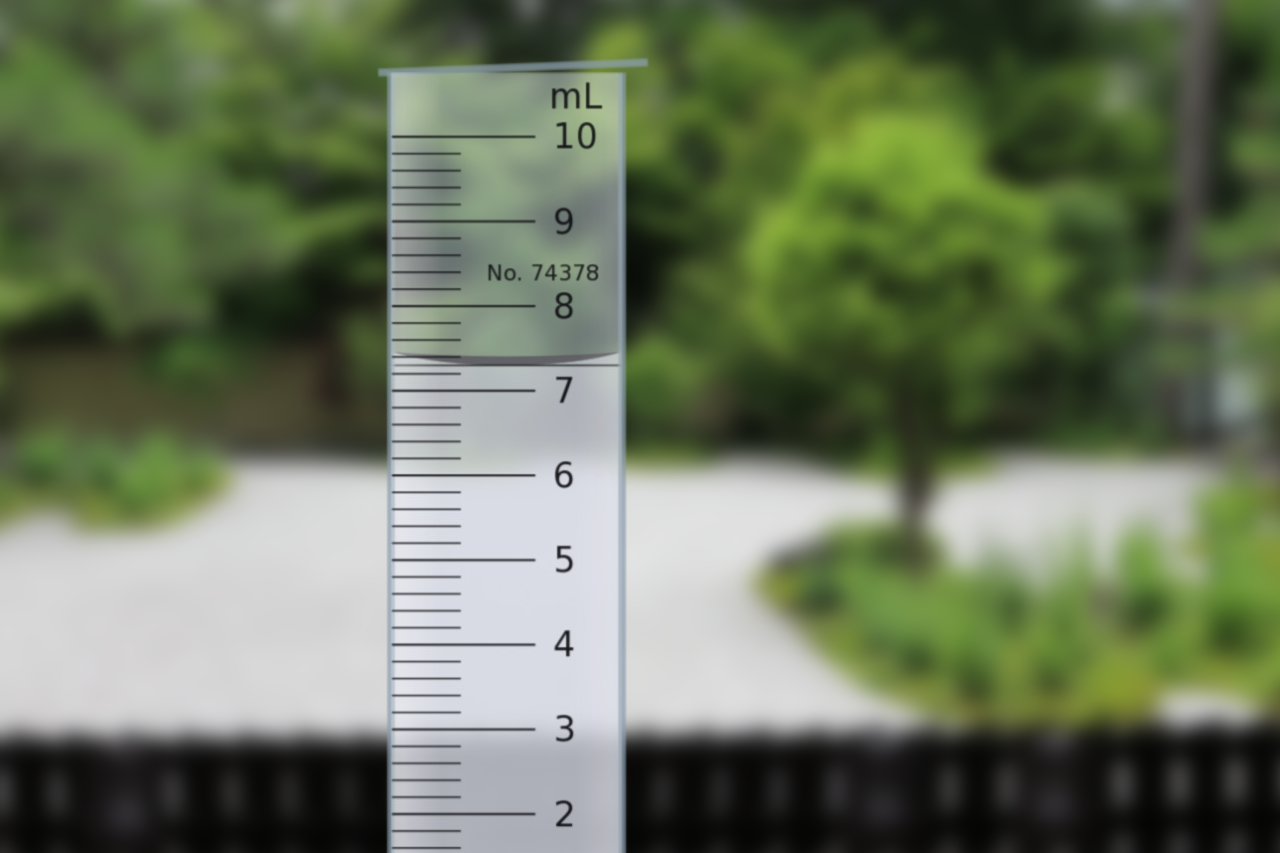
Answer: 7.3 mL
